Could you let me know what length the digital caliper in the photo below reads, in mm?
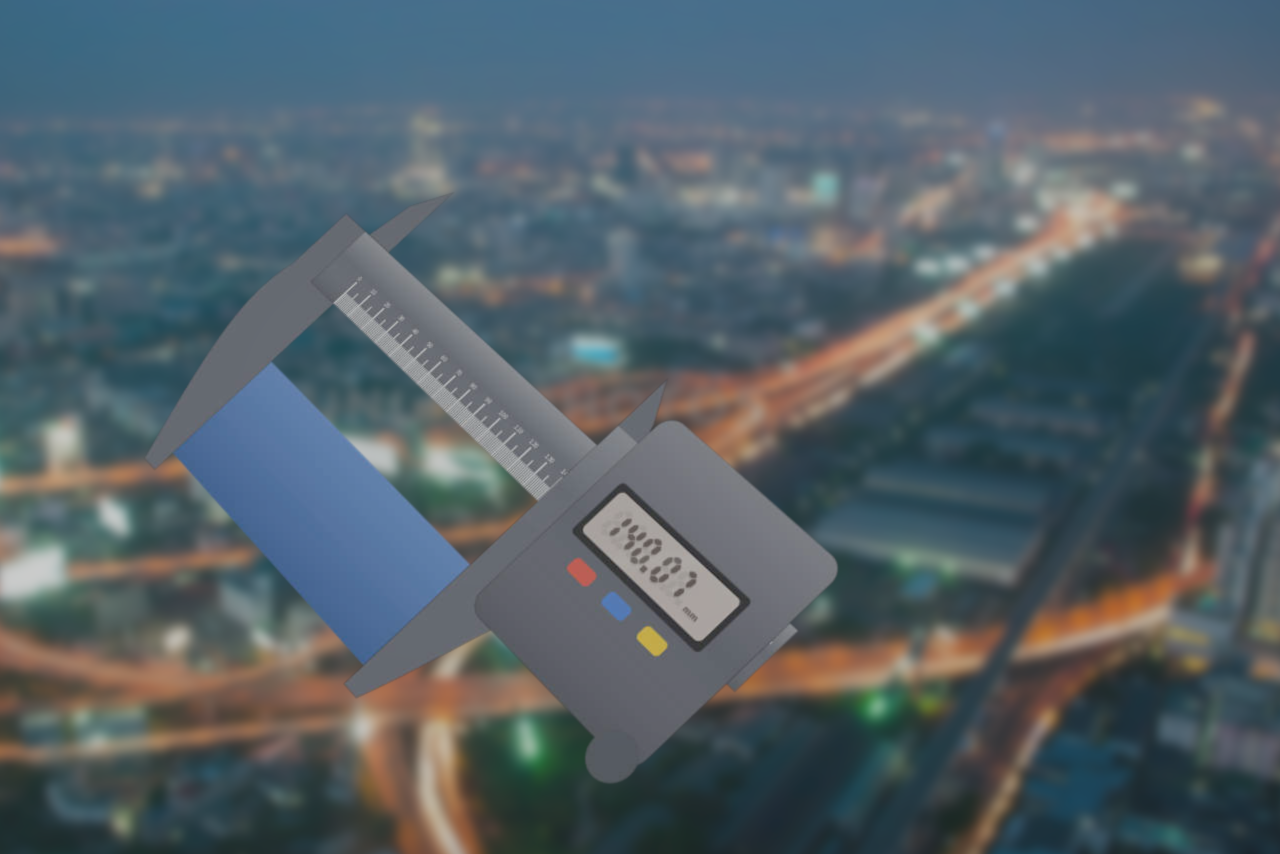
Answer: 140.07 mm
